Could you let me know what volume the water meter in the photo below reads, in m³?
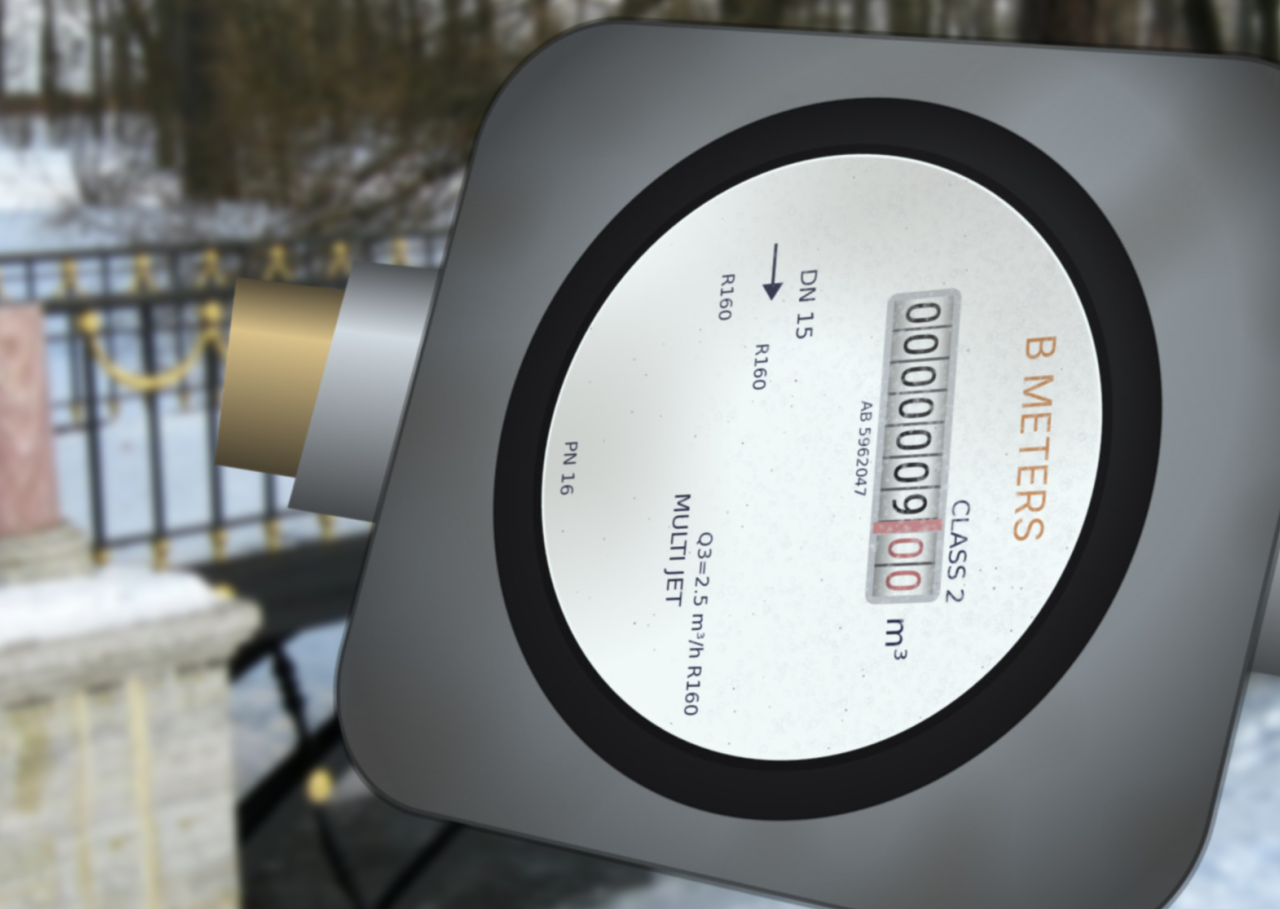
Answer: 9.00 m³
